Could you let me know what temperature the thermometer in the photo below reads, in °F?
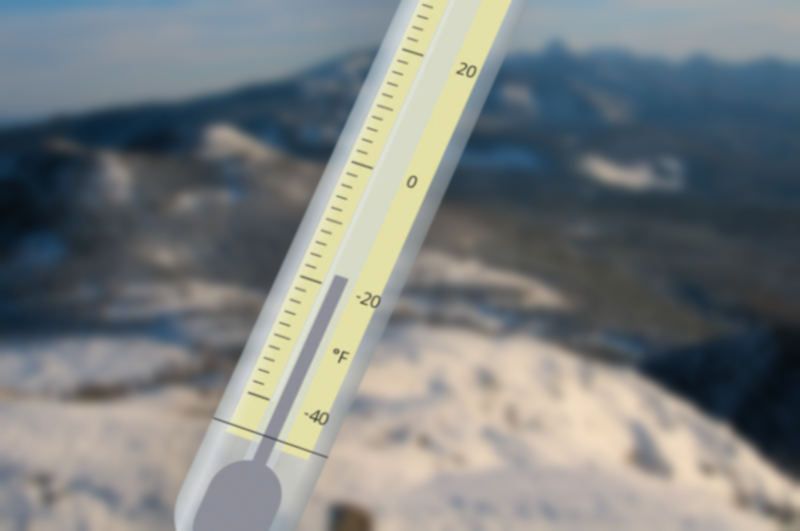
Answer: -18 °F
